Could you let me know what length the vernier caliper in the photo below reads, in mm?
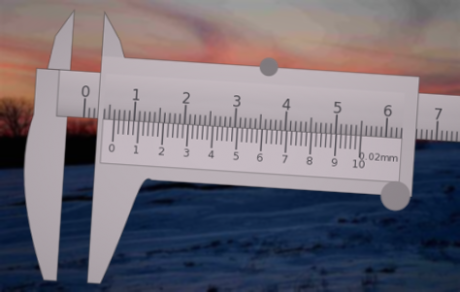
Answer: 6.0 mm
